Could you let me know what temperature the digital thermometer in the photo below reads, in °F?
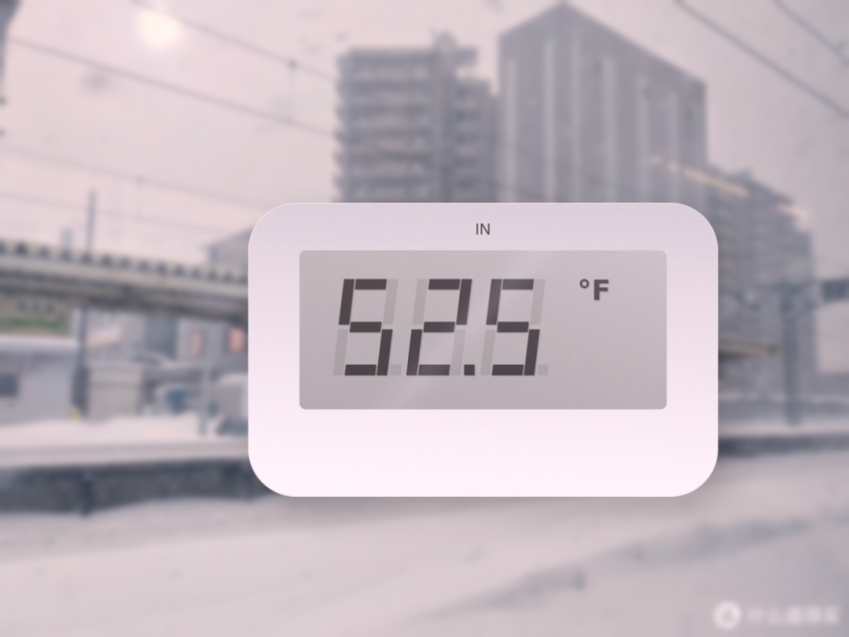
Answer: 52.5 °F
